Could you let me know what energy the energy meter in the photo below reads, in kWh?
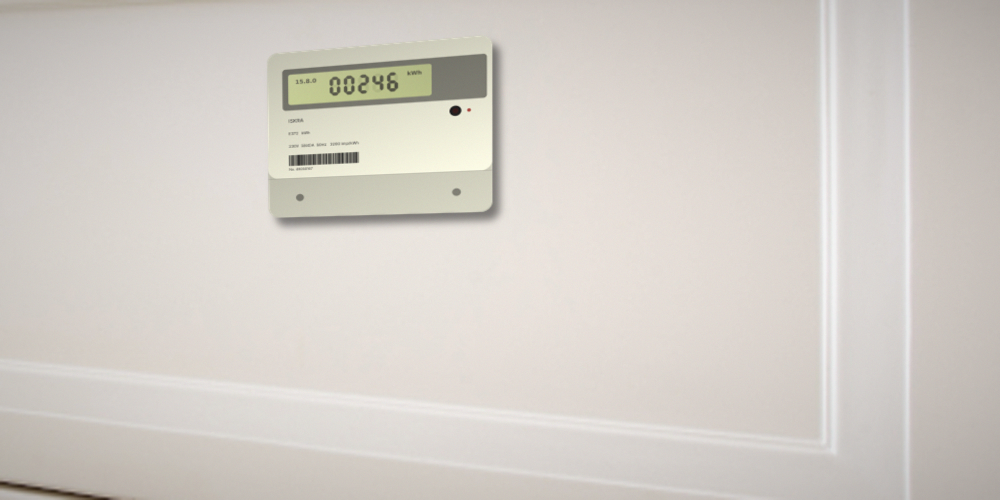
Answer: 246 kWh
